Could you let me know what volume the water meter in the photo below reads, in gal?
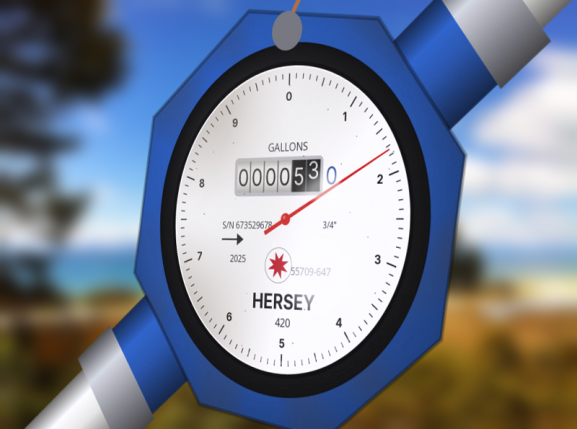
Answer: 531.7 gal
